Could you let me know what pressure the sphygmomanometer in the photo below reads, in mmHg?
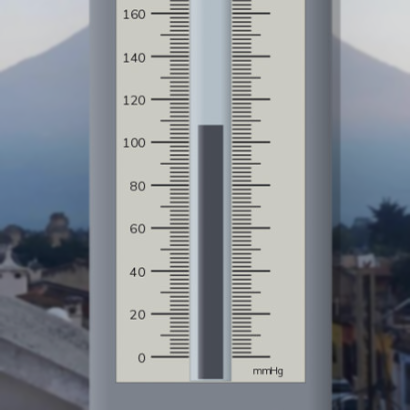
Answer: 108 mmHg
